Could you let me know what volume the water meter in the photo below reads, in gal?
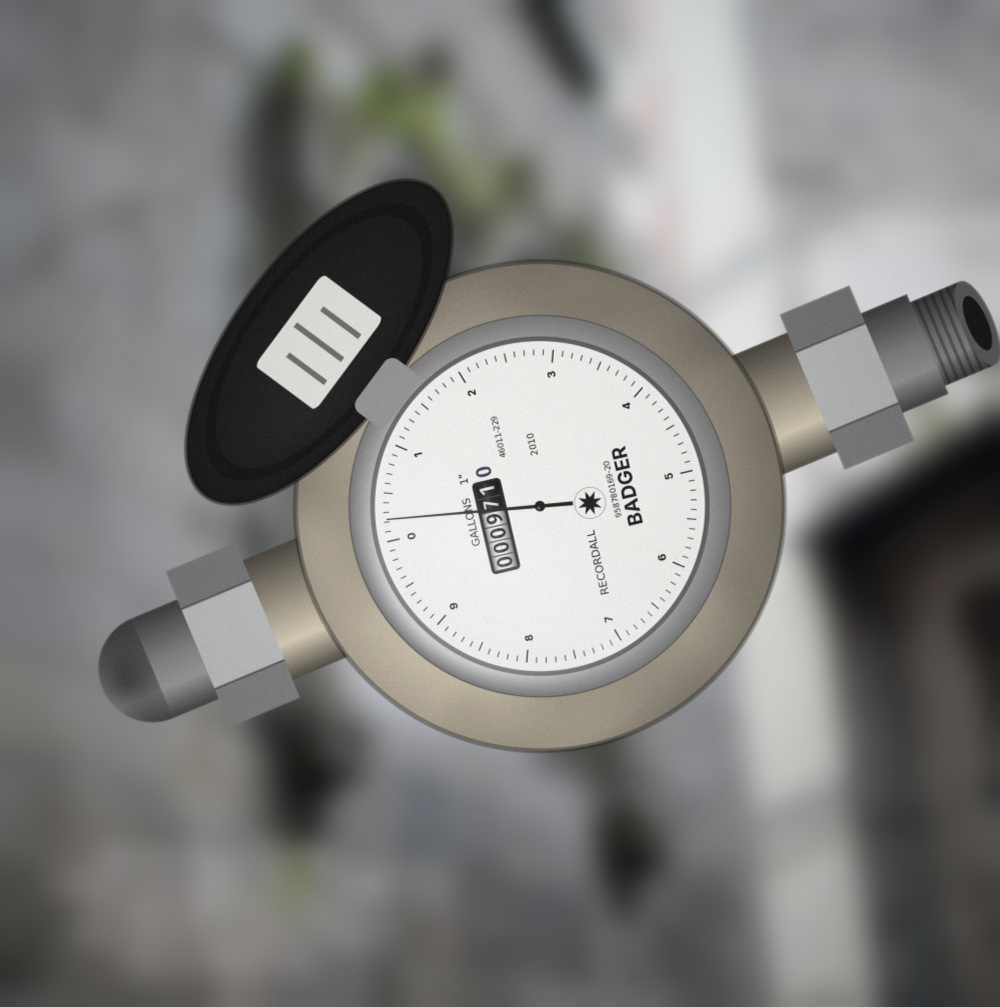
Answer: 9710.2 gal
